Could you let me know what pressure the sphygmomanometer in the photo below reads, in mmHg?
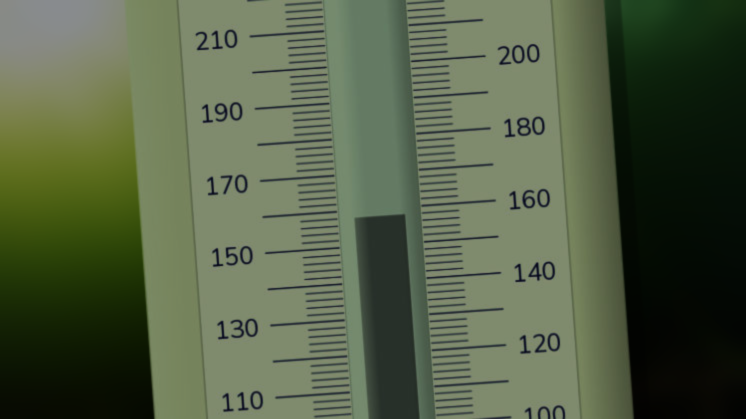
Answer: 158 mmHg
